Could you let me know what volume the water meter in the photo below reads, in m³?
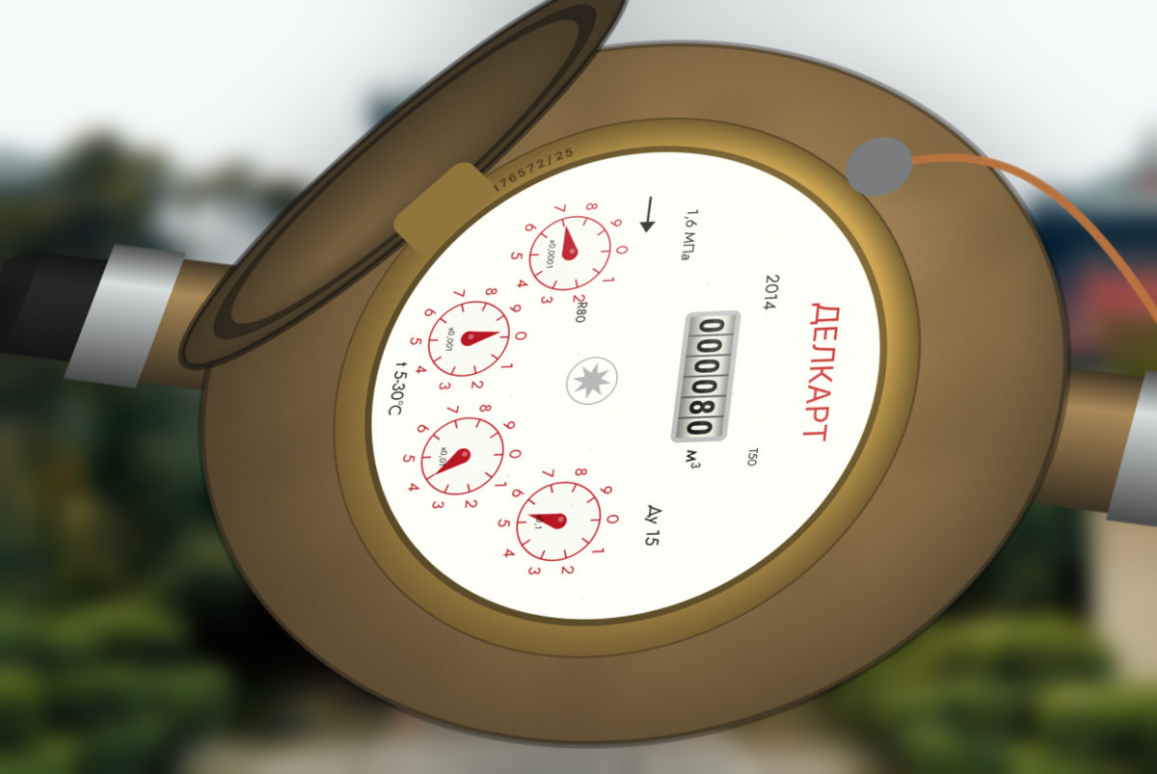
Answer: 80.5397 m³
